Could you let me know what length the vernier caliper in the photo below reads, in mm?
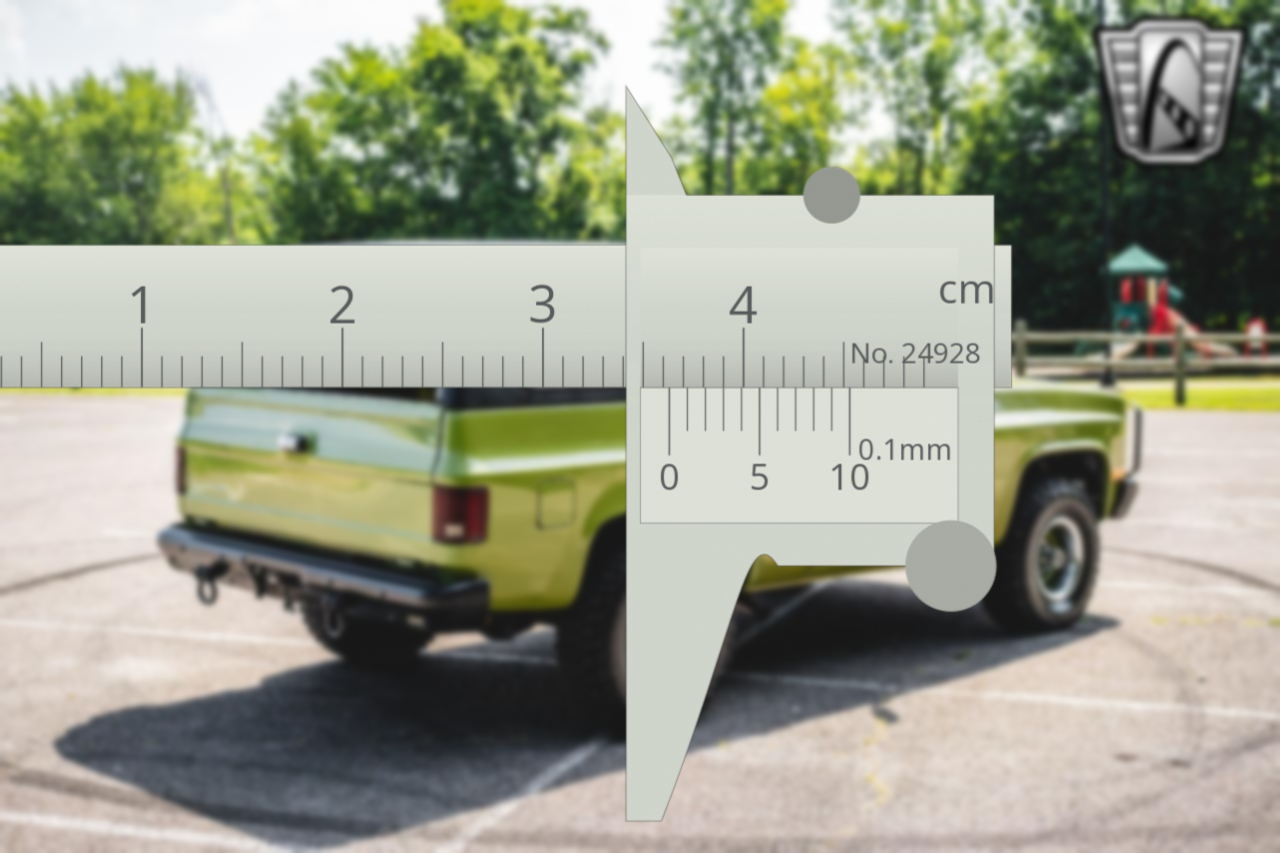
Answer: 36.3 mm
